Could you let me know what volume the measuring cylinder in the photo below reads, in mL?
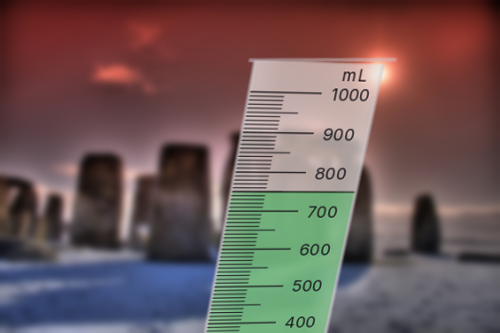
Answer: 750 mL
